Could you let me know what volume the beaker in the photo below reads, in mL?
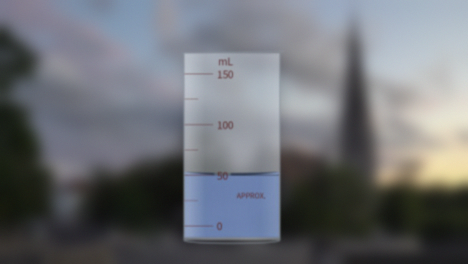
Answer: 50 mL
